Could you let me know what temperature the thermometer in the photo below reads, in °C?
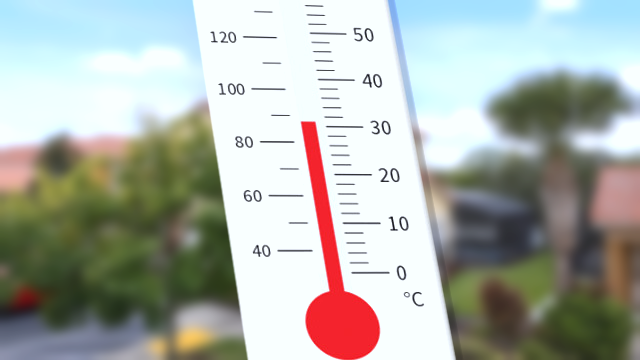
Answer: 31 °C
